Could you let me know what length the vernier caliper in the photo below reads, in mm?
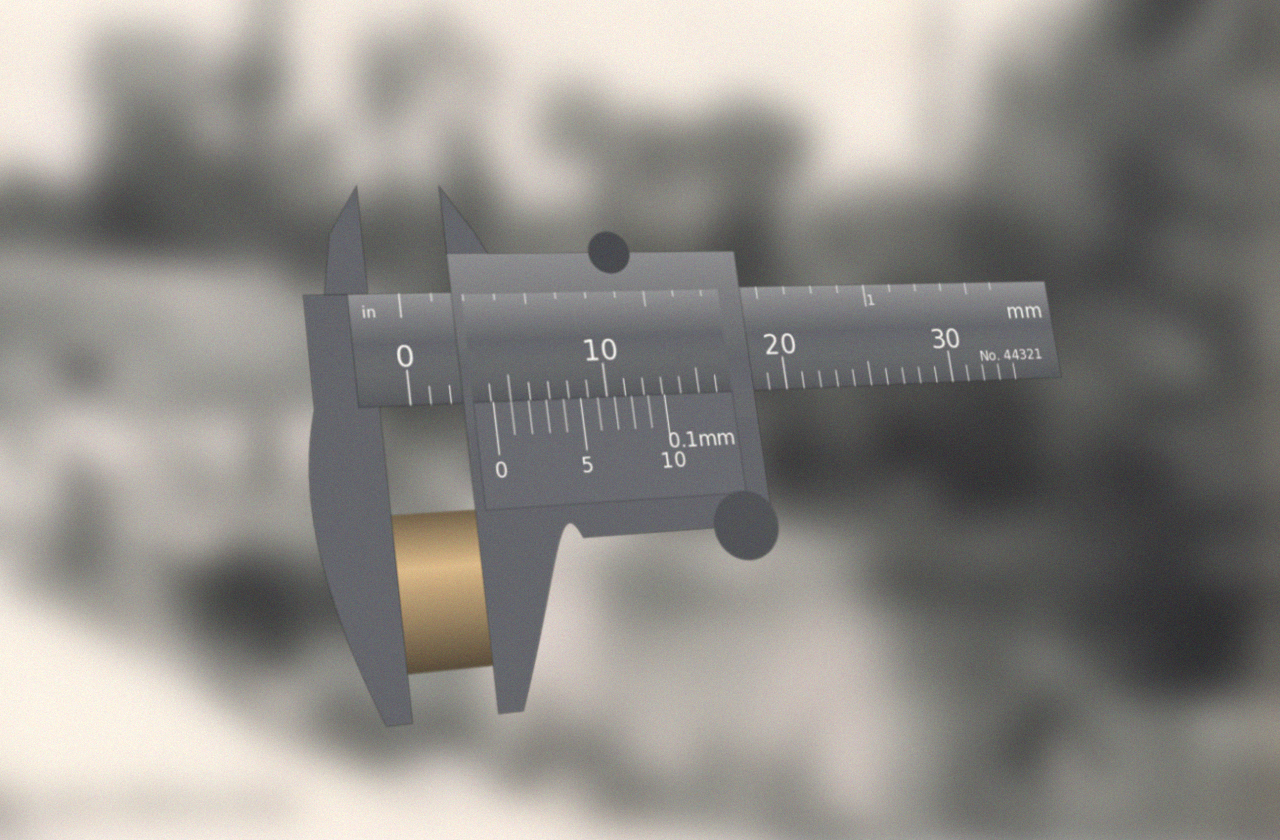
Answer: 4.1 mm
